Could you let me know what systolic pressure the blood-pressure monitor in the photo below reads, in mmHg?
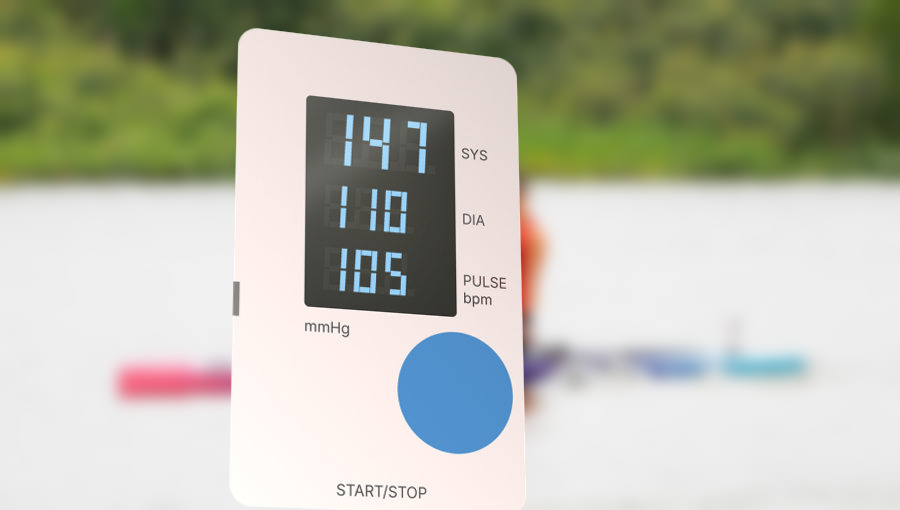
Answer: 147 mmHg
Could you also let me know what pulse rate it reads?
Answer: 105 bpm
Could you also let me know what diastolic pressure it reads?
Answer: 110 mmHg
